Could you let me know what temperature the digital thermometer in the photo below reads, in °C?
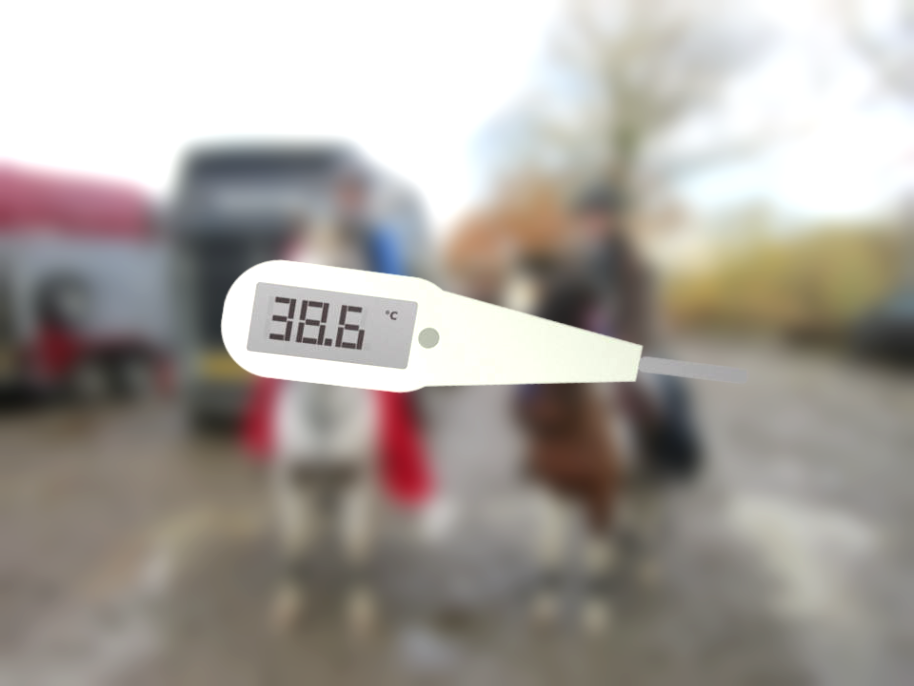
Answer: 38.6 °C
